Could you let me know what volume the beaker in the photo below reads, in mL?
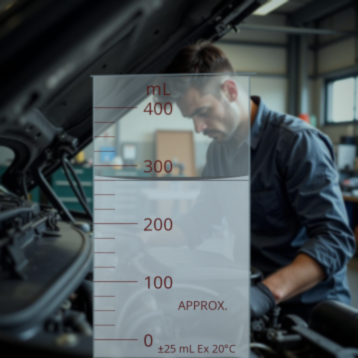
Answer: 275 mL
